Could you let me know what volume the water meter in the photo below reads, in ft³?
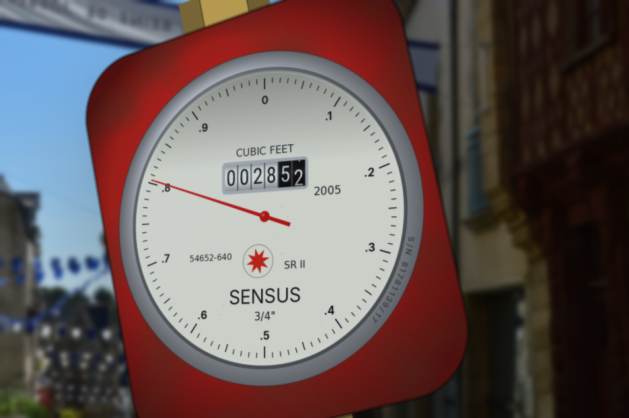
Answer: 2851.80 ft³
